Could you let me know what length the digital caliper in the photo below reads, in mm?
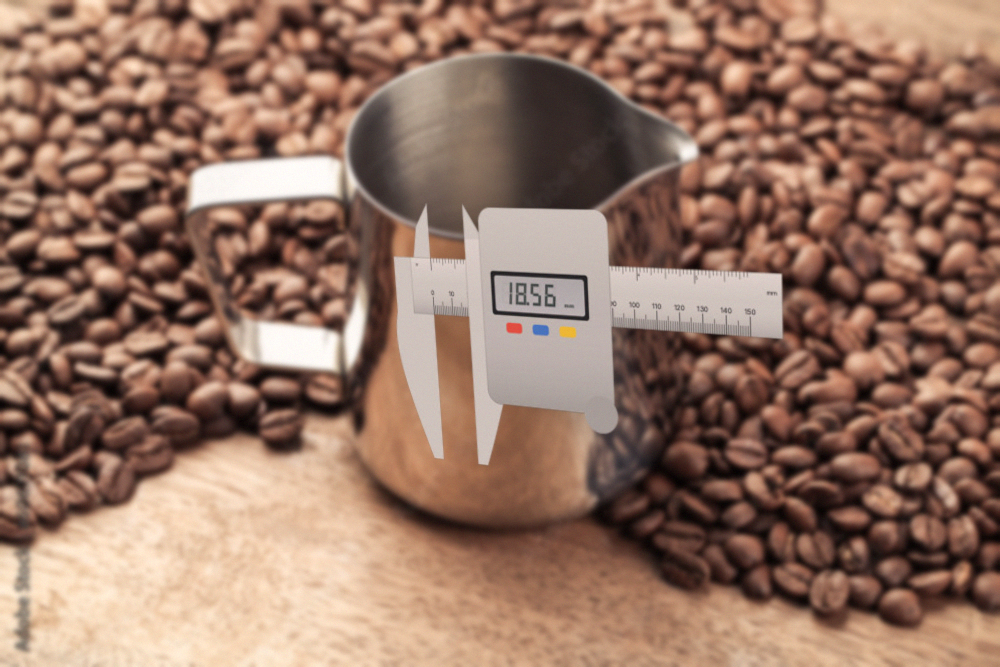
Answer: 18.56 mm
